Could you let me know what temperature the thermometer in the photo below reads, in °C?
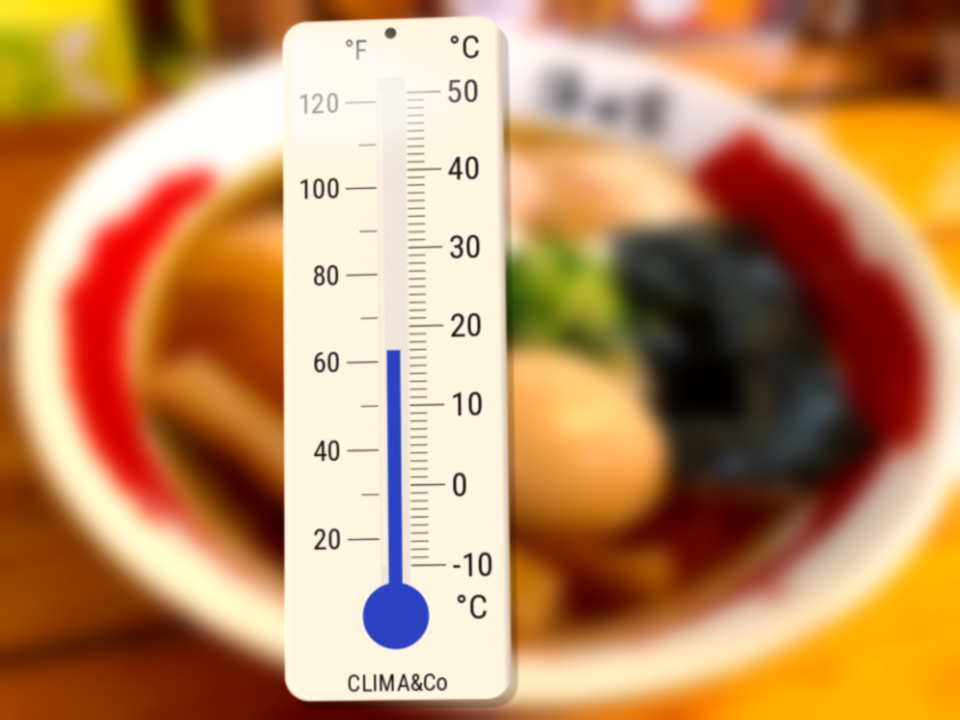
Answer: 17 °C
